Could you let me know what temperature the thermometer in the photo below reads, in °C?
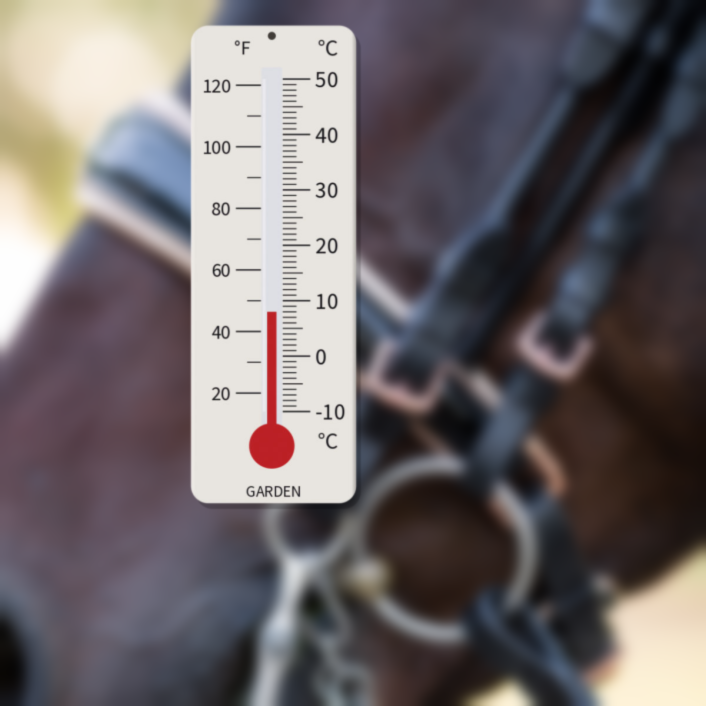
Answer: 8 °C
